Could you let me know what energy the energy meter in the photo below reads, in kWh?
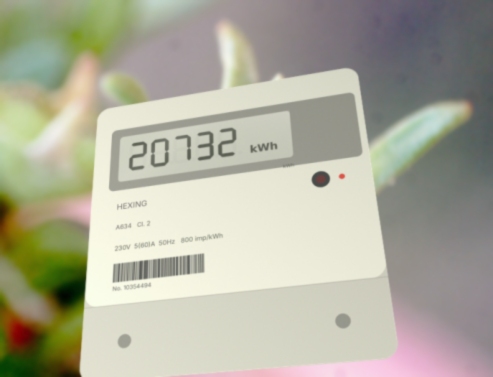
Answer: 20732 kWh
